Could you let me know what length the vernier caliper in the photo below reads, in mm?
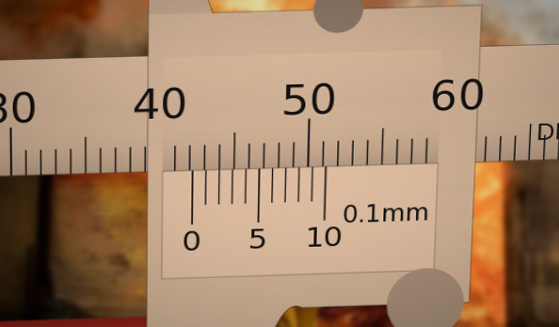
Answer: 42.2 mm
